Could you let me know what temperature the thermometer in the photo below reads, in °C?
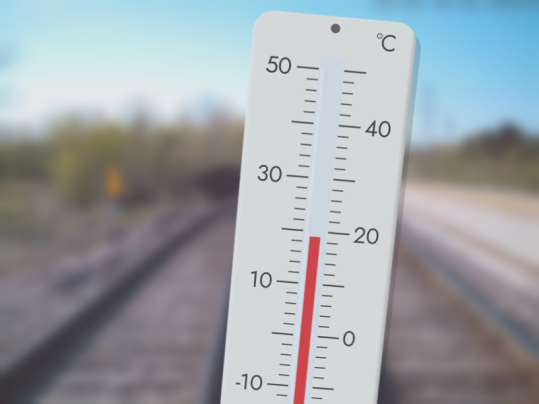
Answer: 19 °C
